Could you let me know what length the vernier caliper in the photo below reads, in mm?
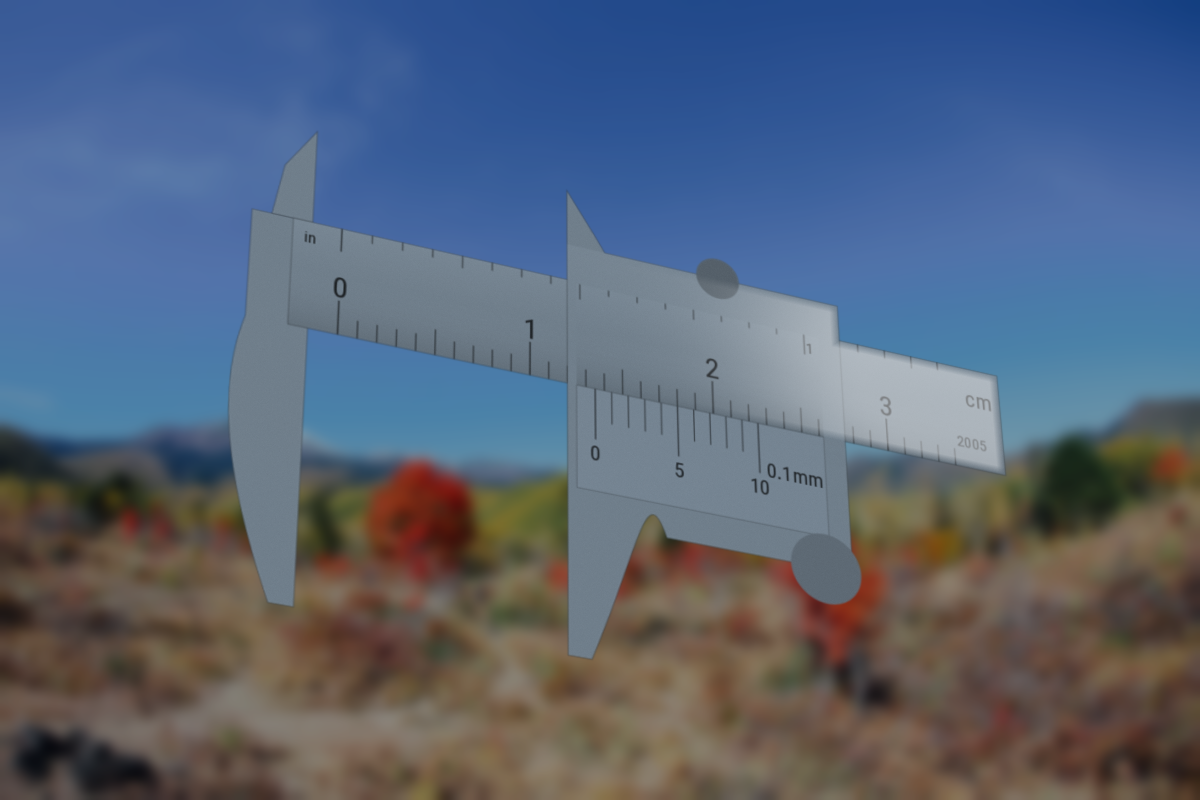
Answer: 13.5 mm
